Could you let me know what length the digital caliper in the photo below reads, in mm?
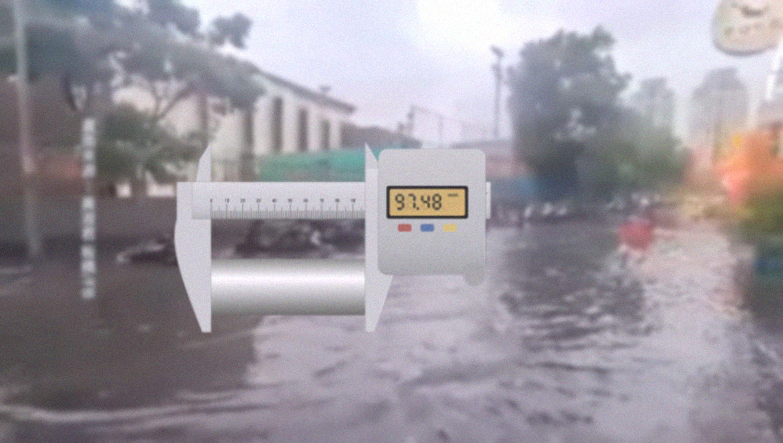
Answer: 97.48 mm
